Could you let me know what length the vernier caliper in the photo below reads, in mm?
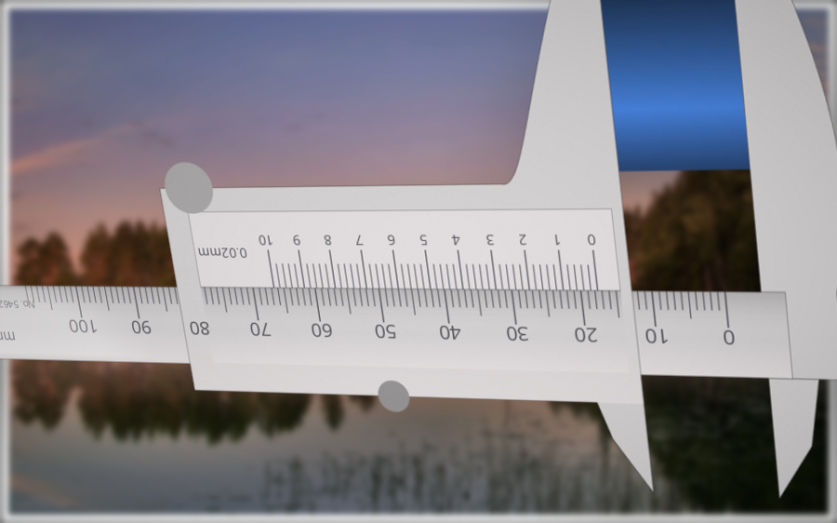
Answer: 17.6 mm
